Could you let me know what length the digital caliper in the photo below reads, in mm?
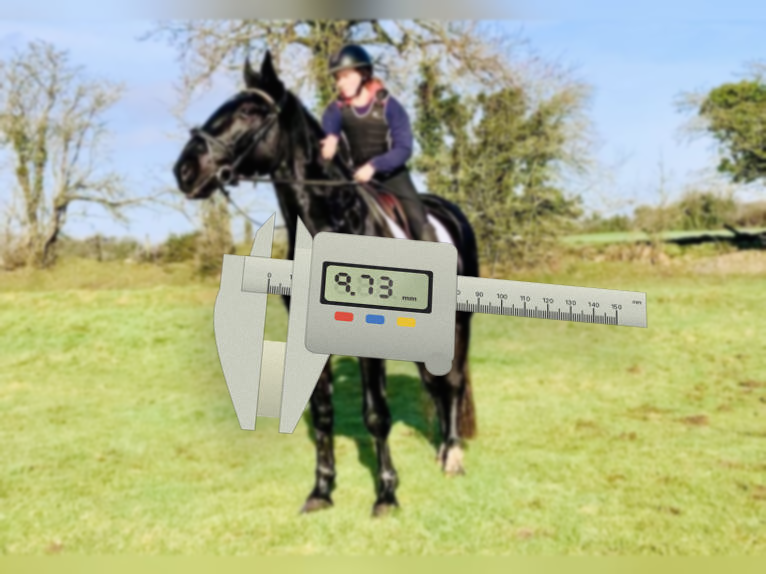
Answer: 9.73 mm
